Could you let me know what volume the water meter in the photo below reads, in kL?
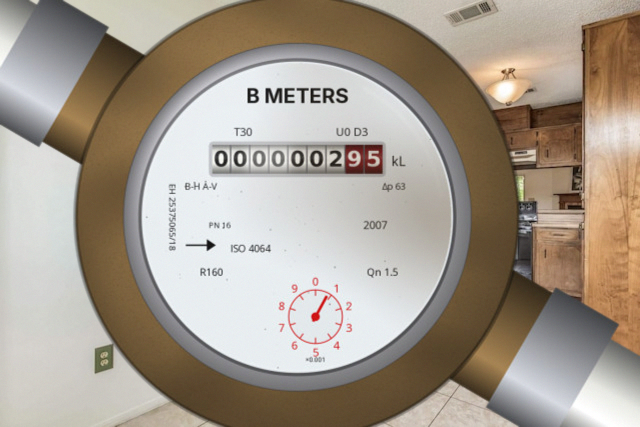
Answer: 2.950 kL
